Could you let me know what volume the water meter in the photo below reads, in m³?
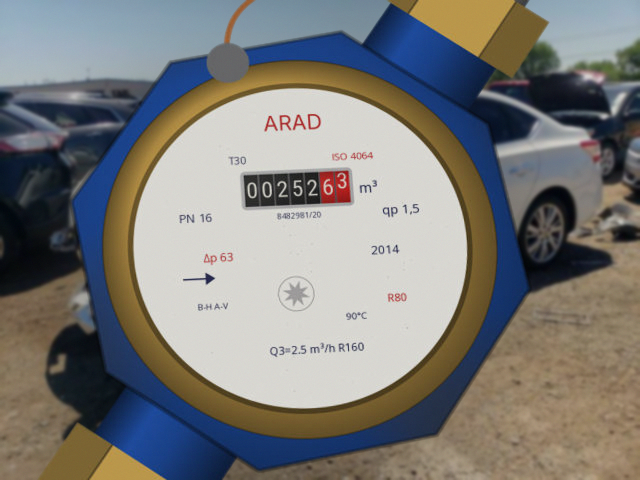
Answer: 252.63 m³
